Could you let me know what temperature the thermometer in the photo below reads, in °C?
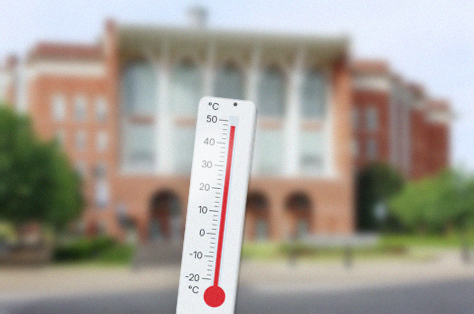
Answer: 48 °C
